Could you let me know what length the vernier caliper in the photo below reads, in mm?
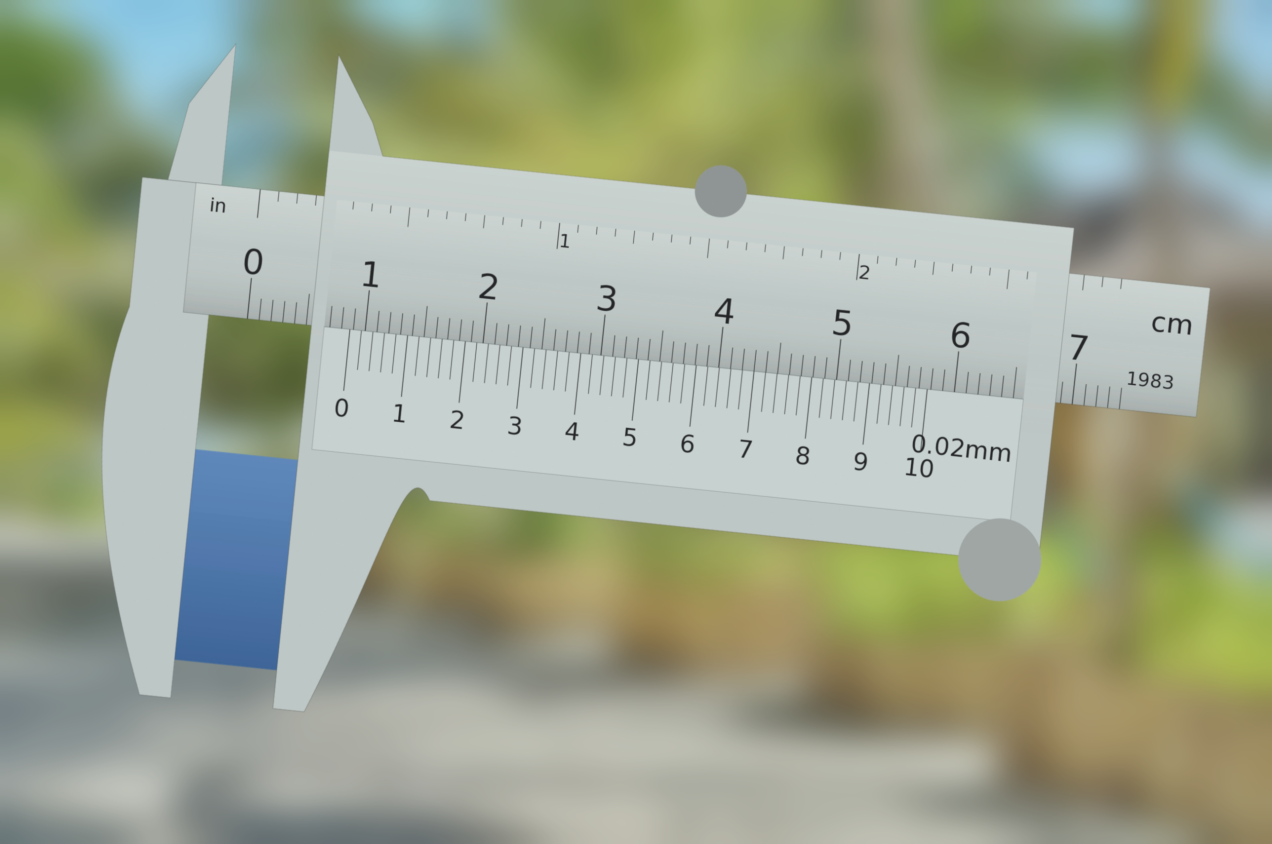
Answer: 8.7 mm
